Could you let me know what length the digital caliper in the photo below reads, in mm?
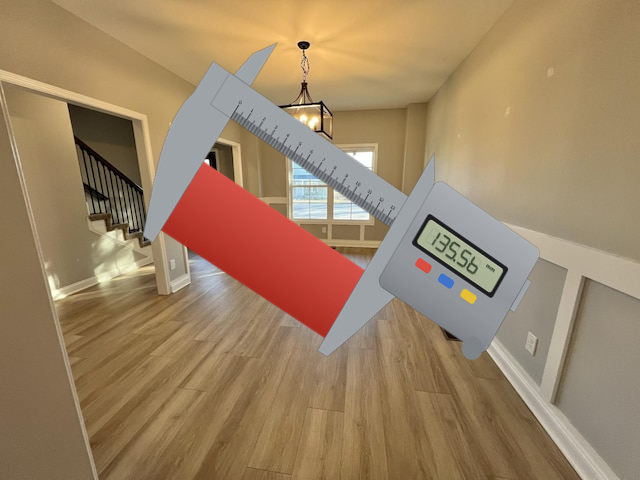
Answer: 135.56 mm
